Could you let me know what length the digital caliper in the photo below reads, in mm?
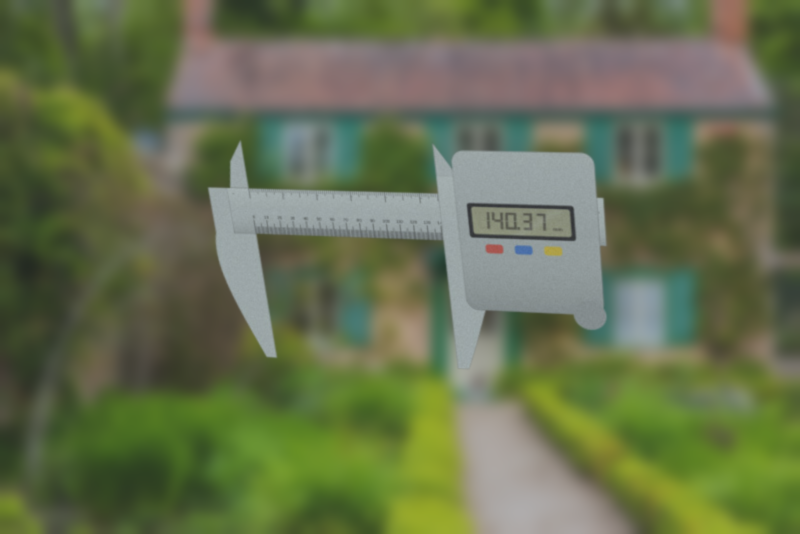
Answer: 140.37 mm
